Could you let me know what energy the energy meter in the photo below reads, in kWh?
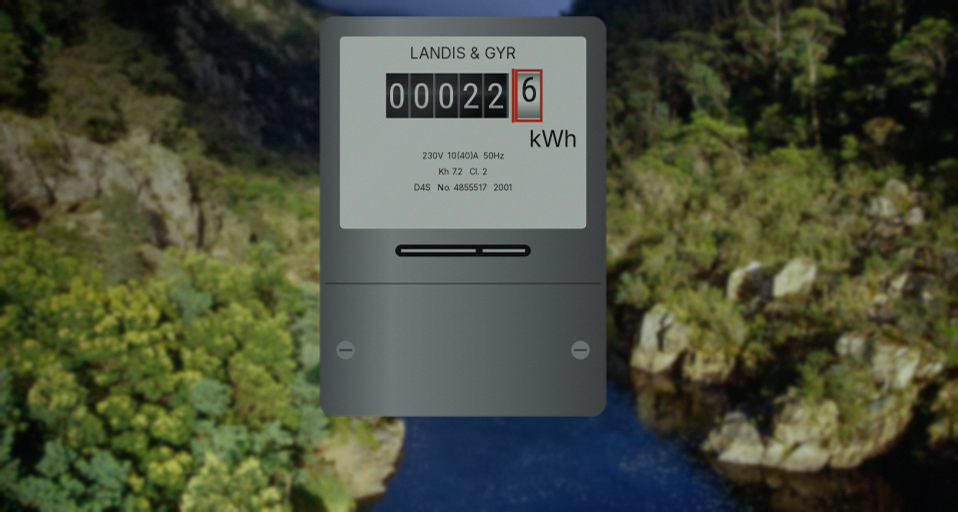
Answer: 22.6 kWh
